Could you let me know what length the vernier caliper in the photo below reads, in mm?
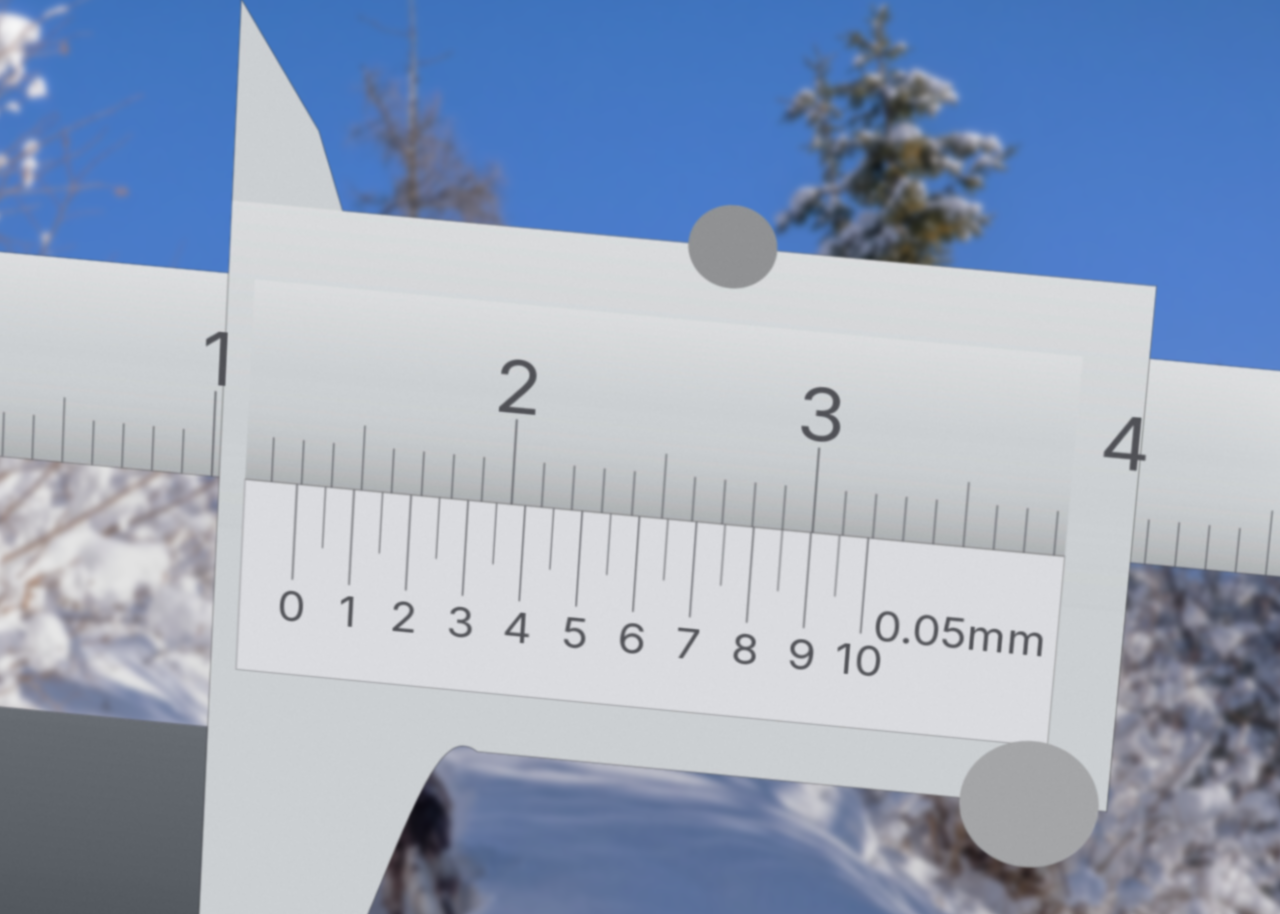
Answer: 12.85 mm
